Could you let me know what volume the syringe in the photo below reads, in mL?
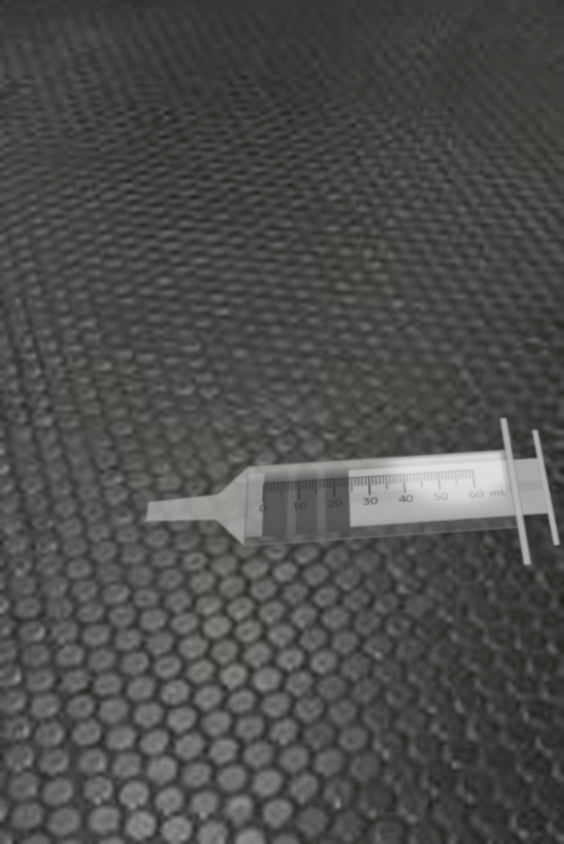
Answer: 0 mL
